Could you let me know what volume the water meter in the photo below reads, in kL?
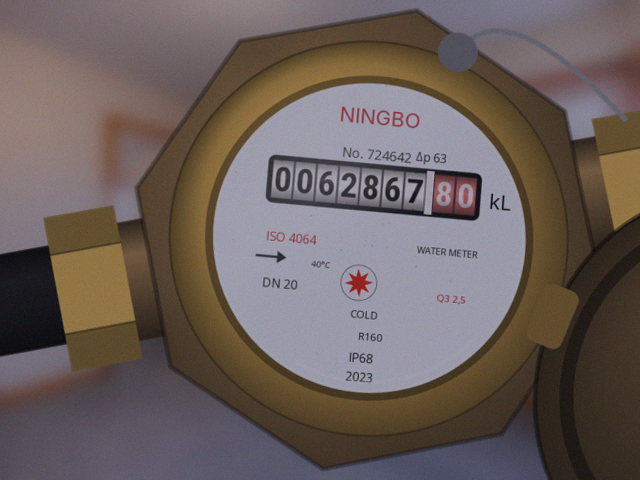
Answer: 62867.80 kL
